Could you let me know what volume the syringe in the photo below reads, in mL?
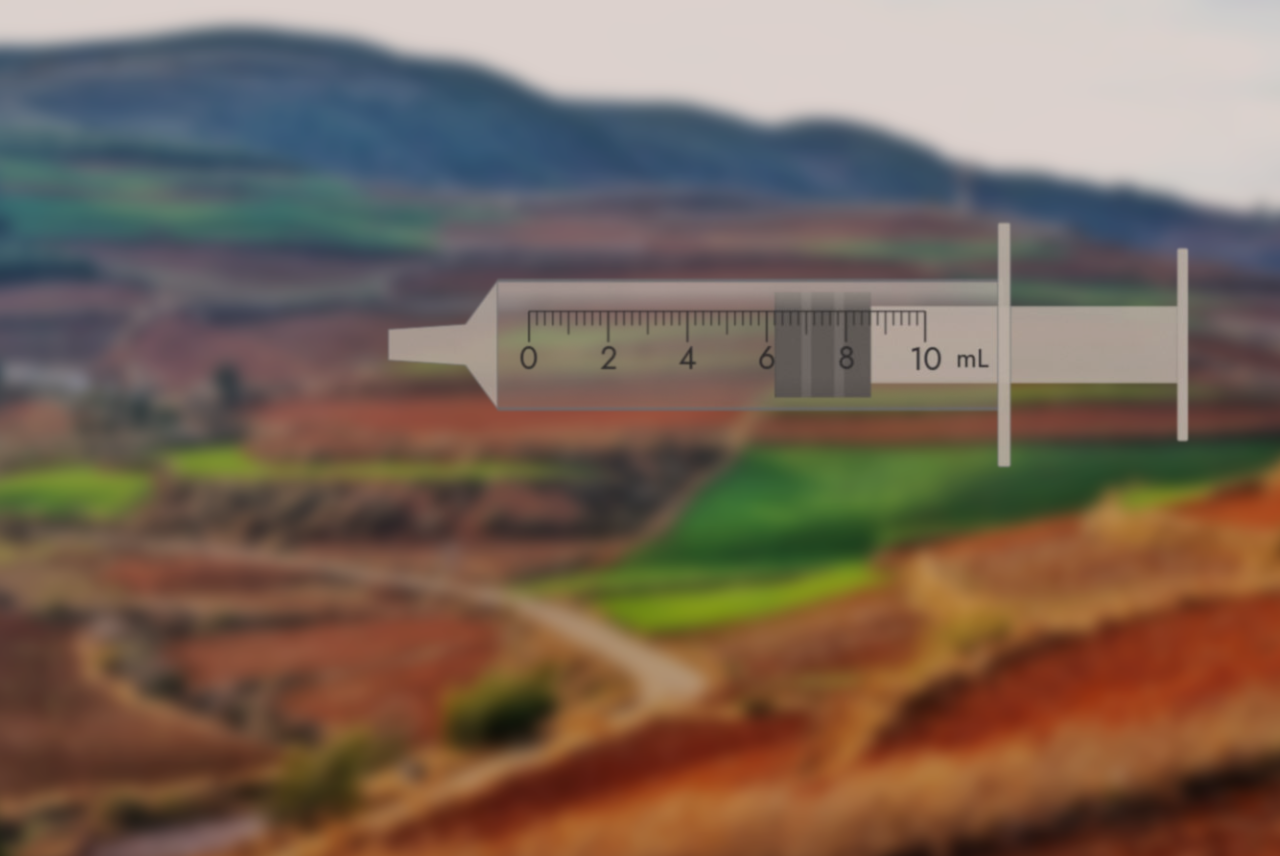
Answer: 6.2 mL
